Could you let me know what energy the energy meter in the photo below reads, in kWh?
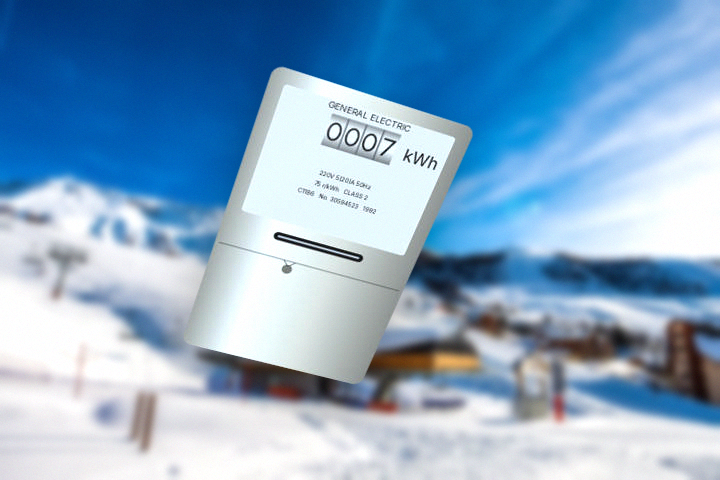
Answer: 7 kWh
